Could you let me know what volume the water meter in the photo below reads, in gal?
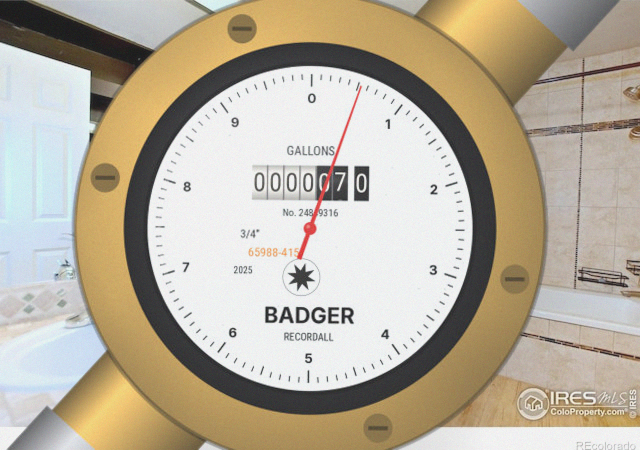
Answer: 70.5 gal
